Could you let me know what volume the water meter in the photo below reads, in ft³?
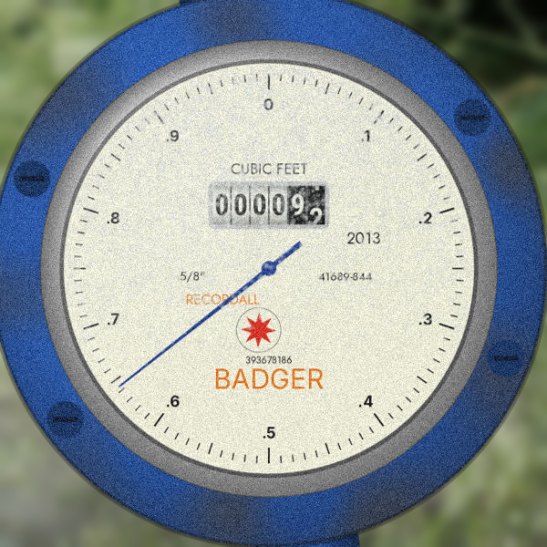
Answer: 91.64 ft³
